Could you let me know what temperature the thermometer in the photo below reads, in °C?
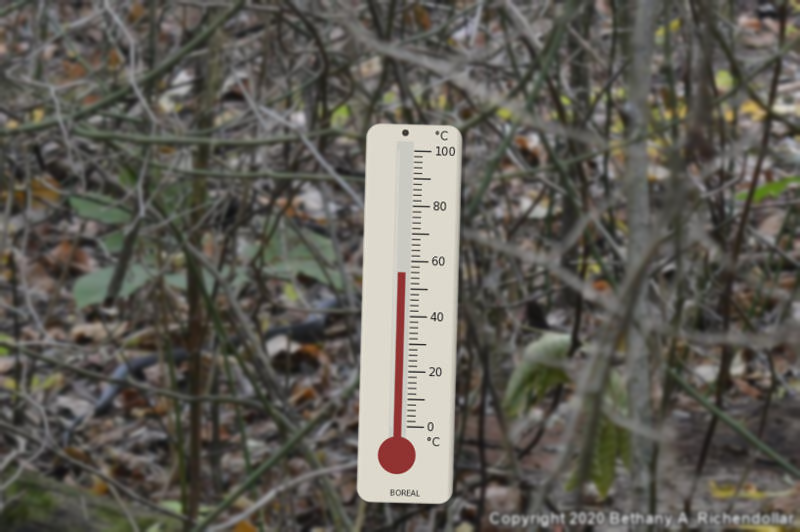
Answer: 56 °C
